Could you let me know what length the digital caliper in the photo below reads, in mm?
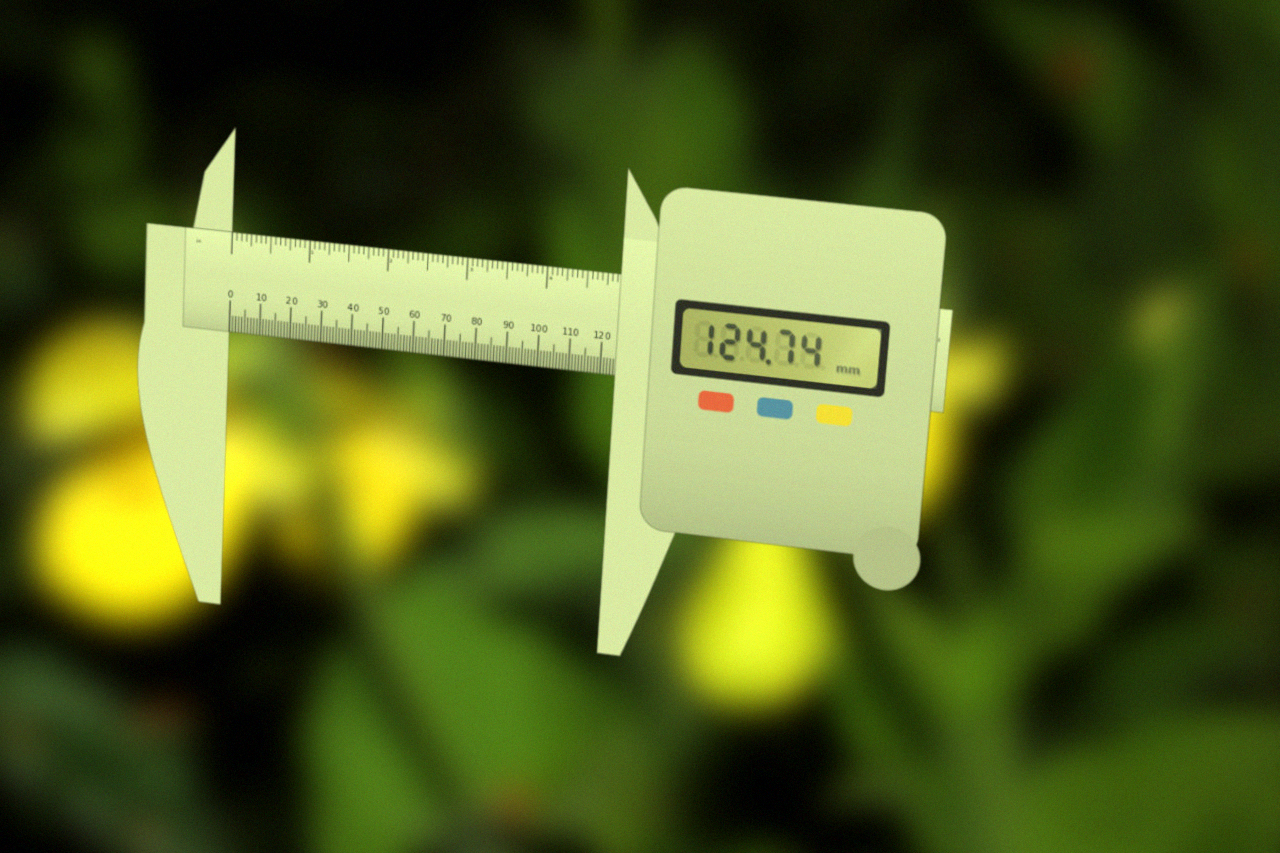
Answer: 124.74 mm
